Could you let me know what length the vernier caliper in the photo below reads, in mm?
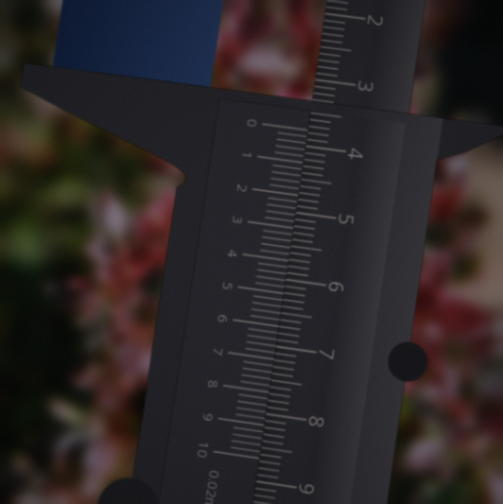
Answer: 37.6 mm
